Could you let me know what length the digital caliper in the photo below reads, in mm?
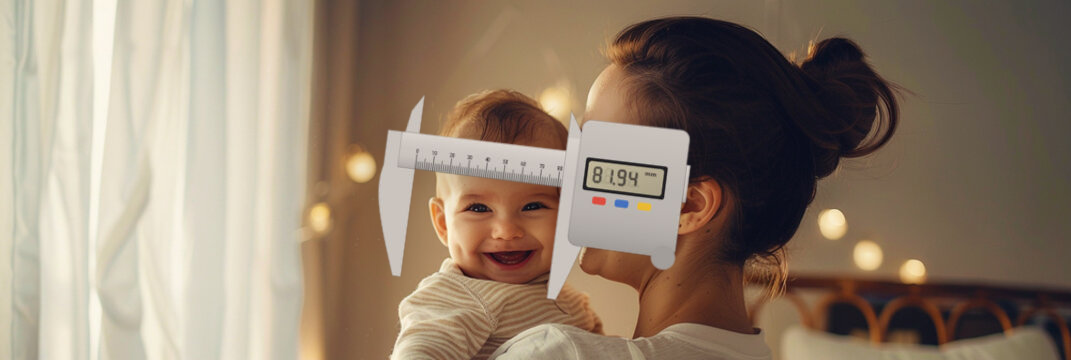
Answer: 81.94 mm
